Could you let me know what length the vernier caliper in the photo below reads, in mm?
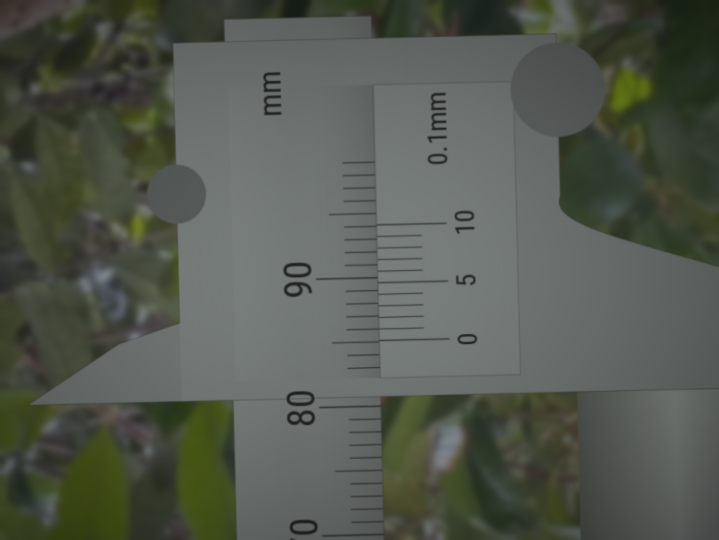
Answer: 85.1 mm
